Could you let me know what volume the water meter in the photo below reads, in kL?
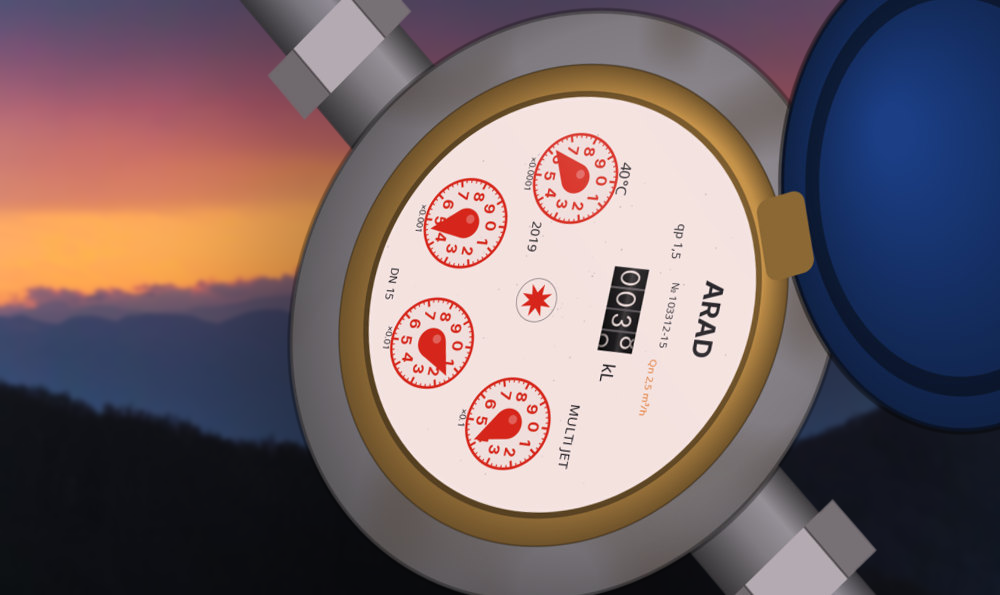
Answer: 38.4146 kL
